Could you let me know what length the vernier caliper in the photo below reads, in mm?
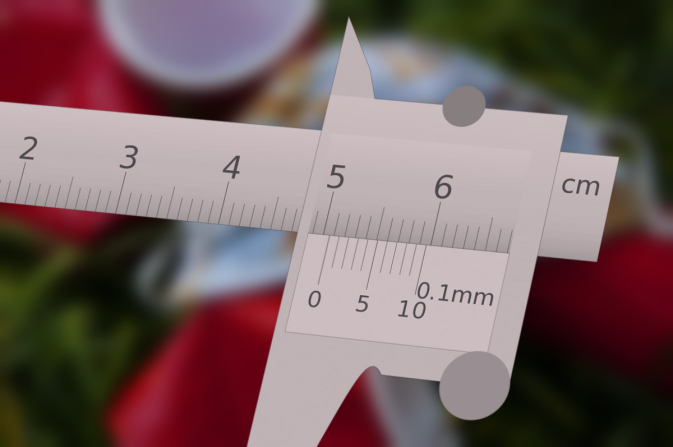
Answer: 50.6 mm
